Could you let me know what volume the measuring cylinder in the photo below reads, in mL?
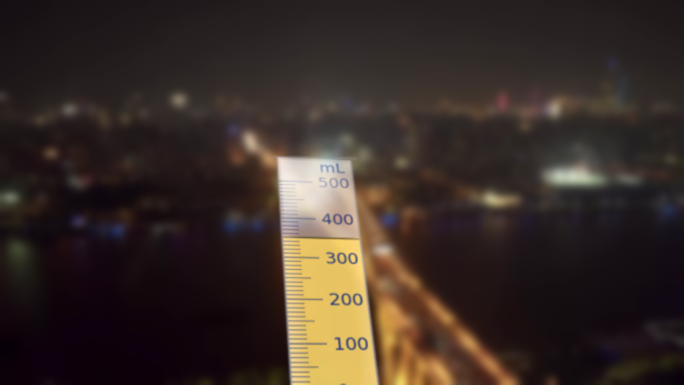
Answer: 350 mL
